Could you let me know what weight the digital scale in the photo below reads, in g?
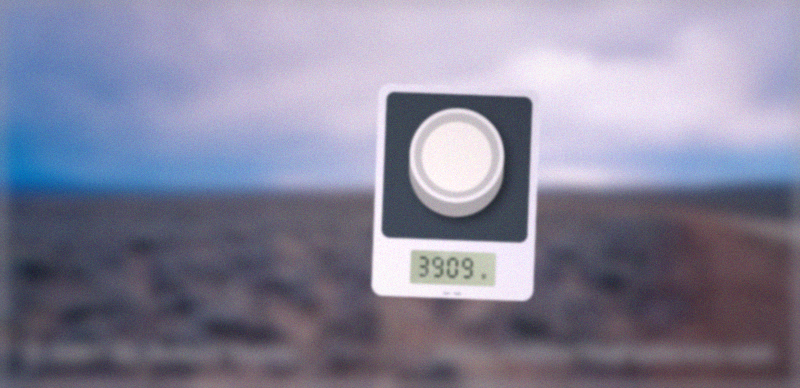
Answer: 3909 g
